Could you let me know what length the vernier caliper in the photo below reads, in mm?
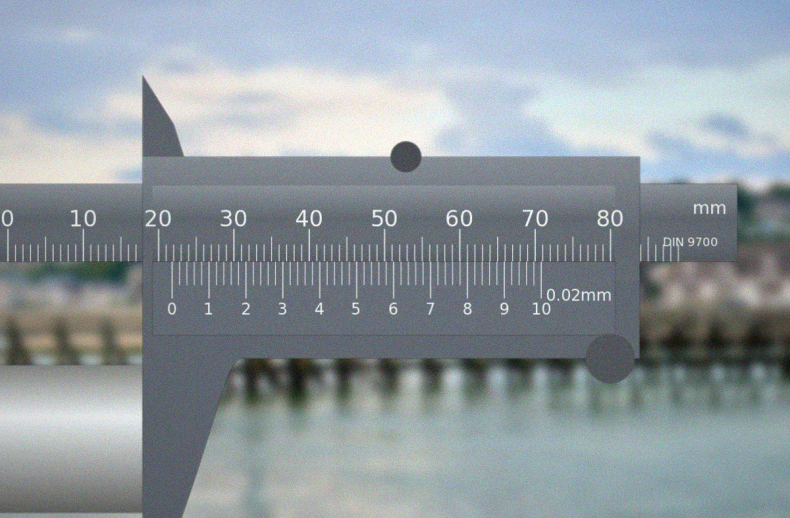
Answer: 21.8 mm
